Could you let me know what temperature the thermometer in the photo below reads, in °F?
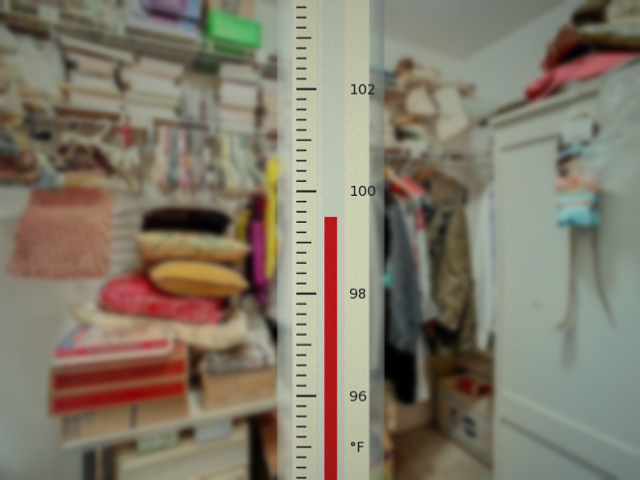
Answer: 99.5 °F
